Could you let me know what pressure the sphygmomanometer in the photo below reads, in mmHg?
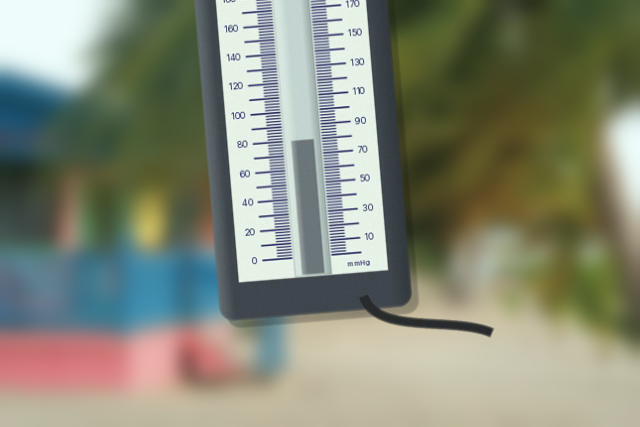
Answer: 80 mmHg
